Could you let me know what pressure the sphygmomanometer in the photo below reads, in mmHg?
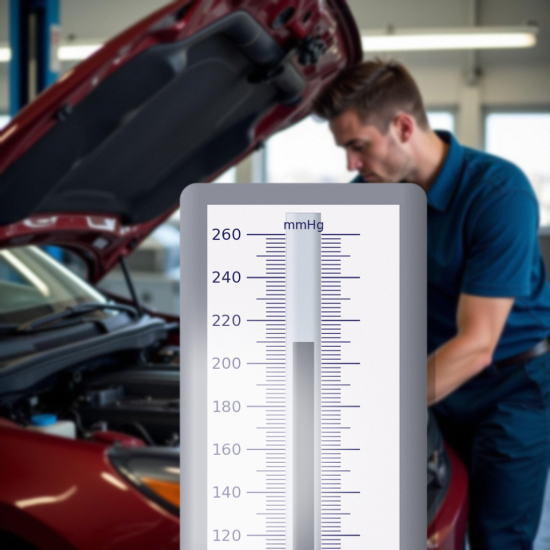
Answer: 210 mmHg
